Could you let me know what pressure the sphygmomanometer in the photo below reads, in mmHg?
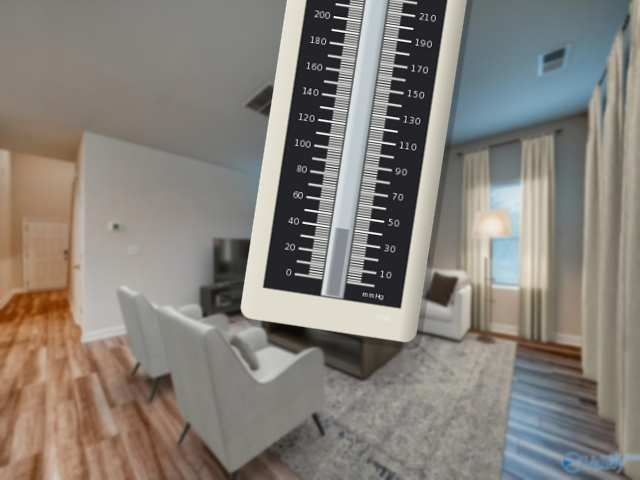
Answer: 40 mmHg
